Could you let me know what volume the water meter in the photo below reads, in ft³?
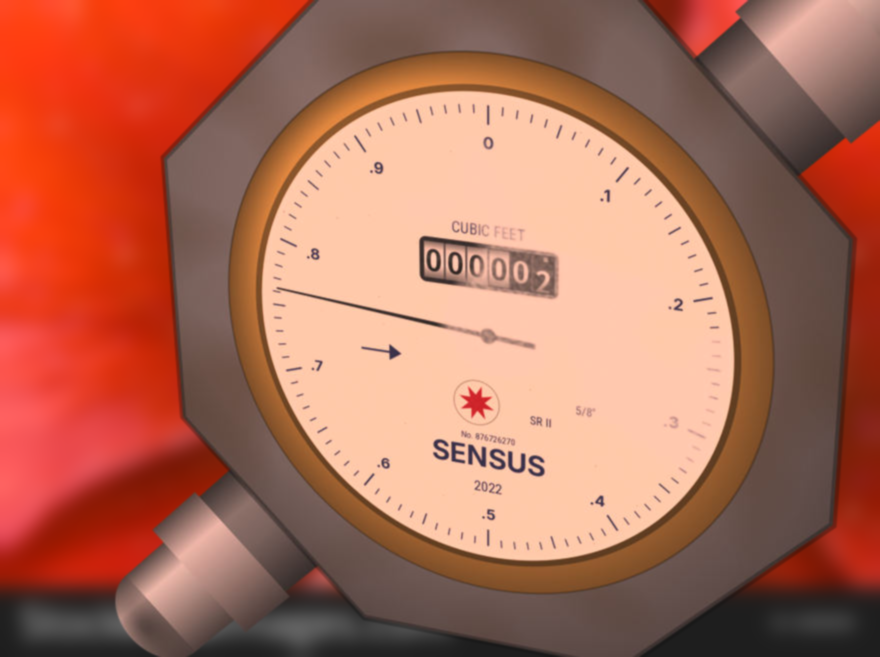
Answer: 1.76 ft³
